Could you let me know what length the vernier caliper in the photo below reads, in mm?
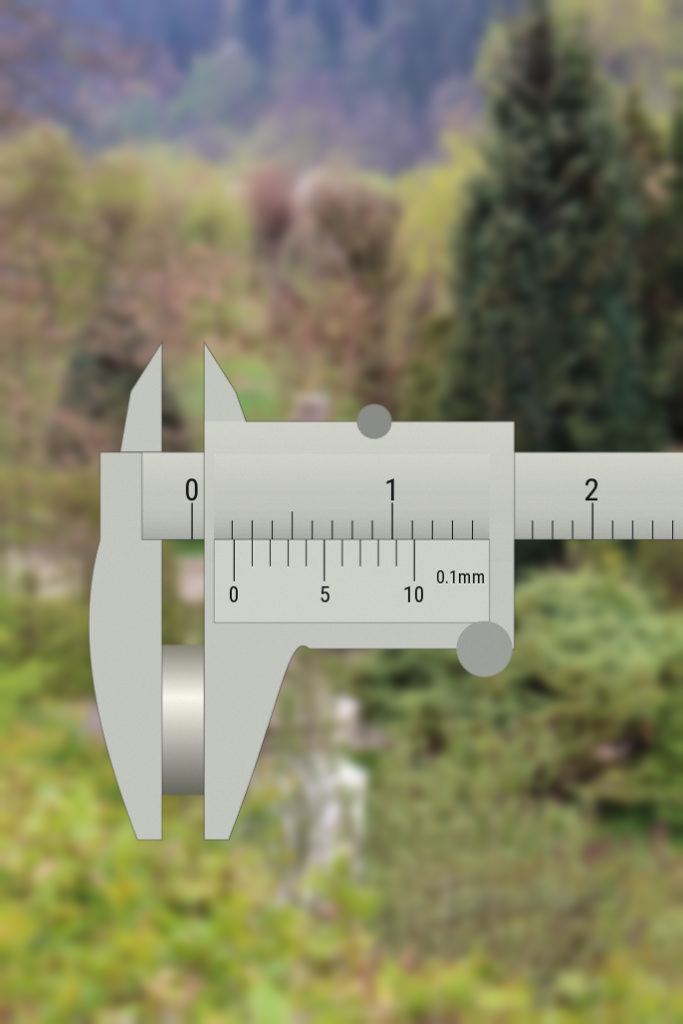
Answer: 2.1 mm
